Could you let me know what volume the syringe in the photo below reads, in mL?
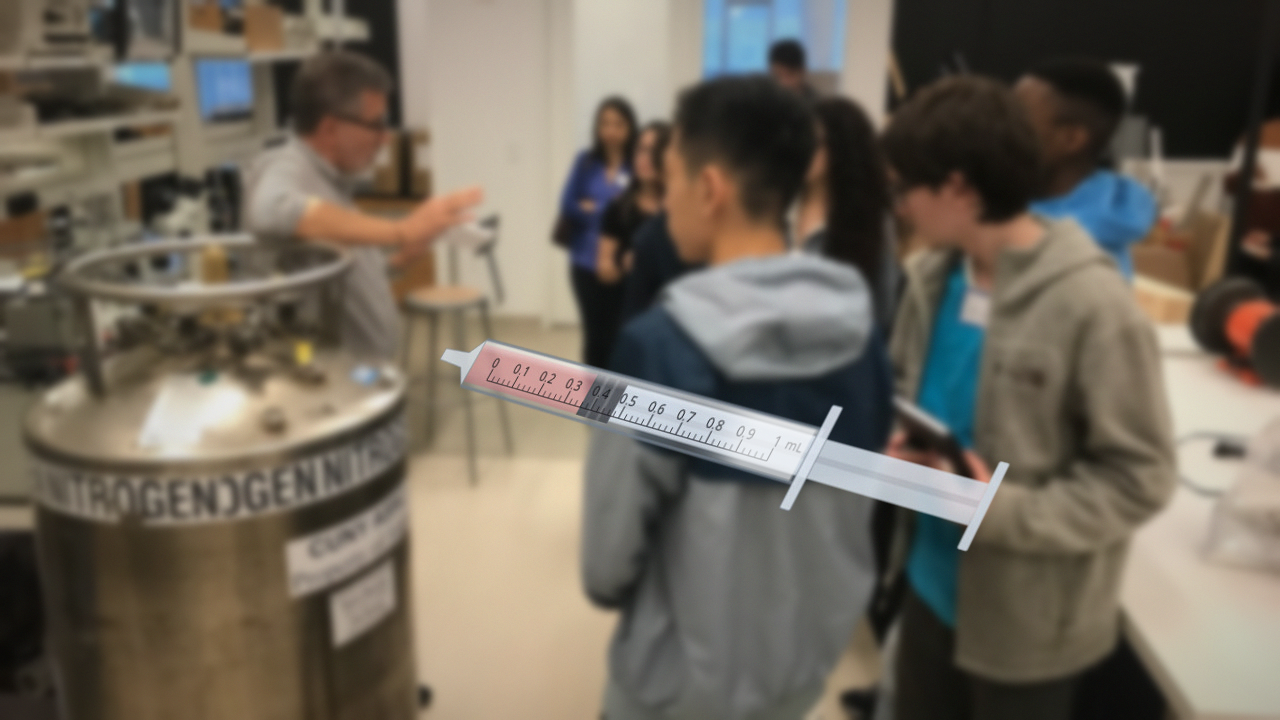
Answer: 0.36 mL
